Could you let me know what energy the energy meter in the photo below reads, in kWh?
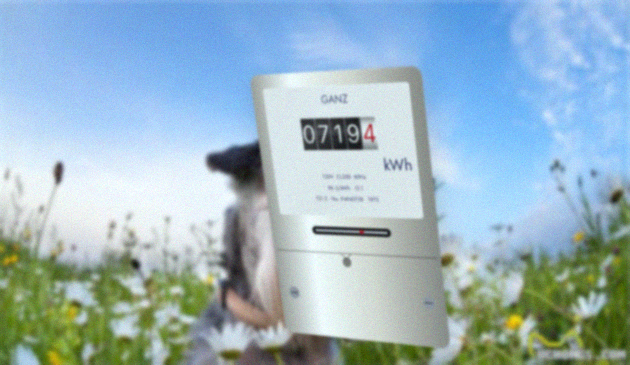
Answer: 719.4 kWh
